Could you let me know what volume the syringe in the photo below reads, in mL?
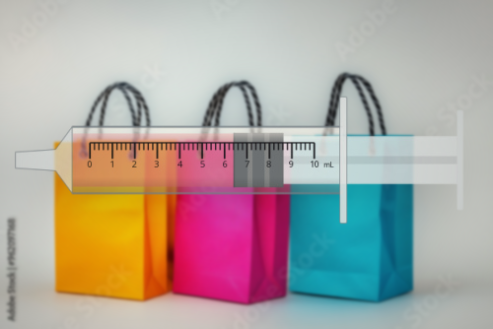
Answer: 6.4 mL
